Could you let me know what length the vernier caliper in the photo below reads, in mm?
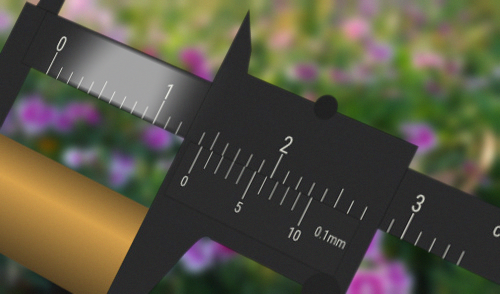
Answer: 14.3 mm
